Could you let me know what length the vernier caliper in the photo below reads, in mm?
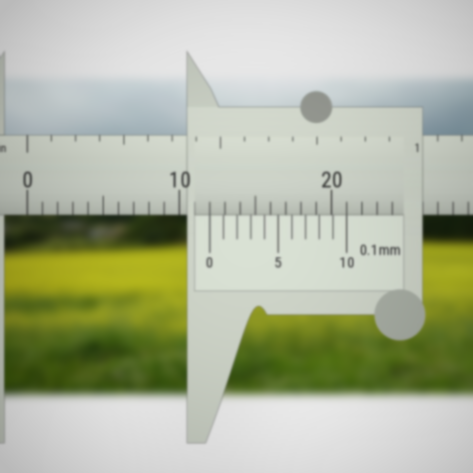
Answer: 12.0 mm
